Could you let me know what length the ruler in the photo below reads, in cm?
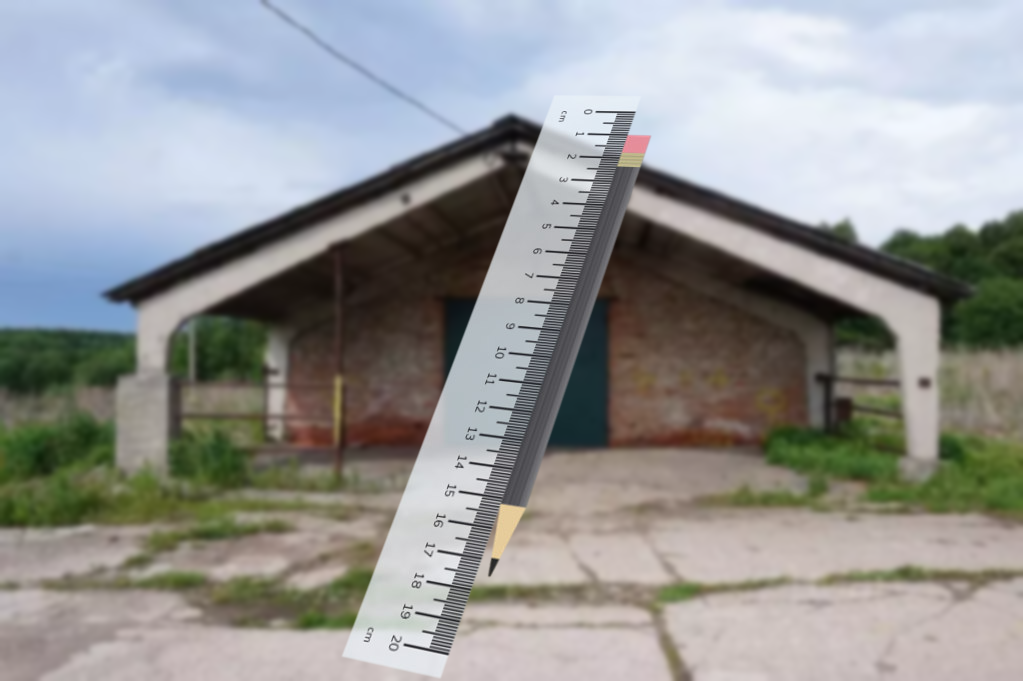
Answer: 16.5 cm
